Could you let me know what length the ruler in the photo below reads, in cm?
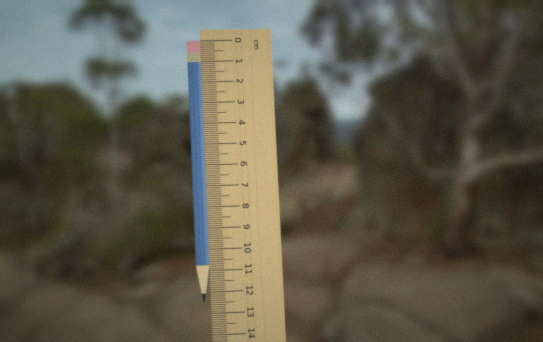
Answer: 12.5 cm
